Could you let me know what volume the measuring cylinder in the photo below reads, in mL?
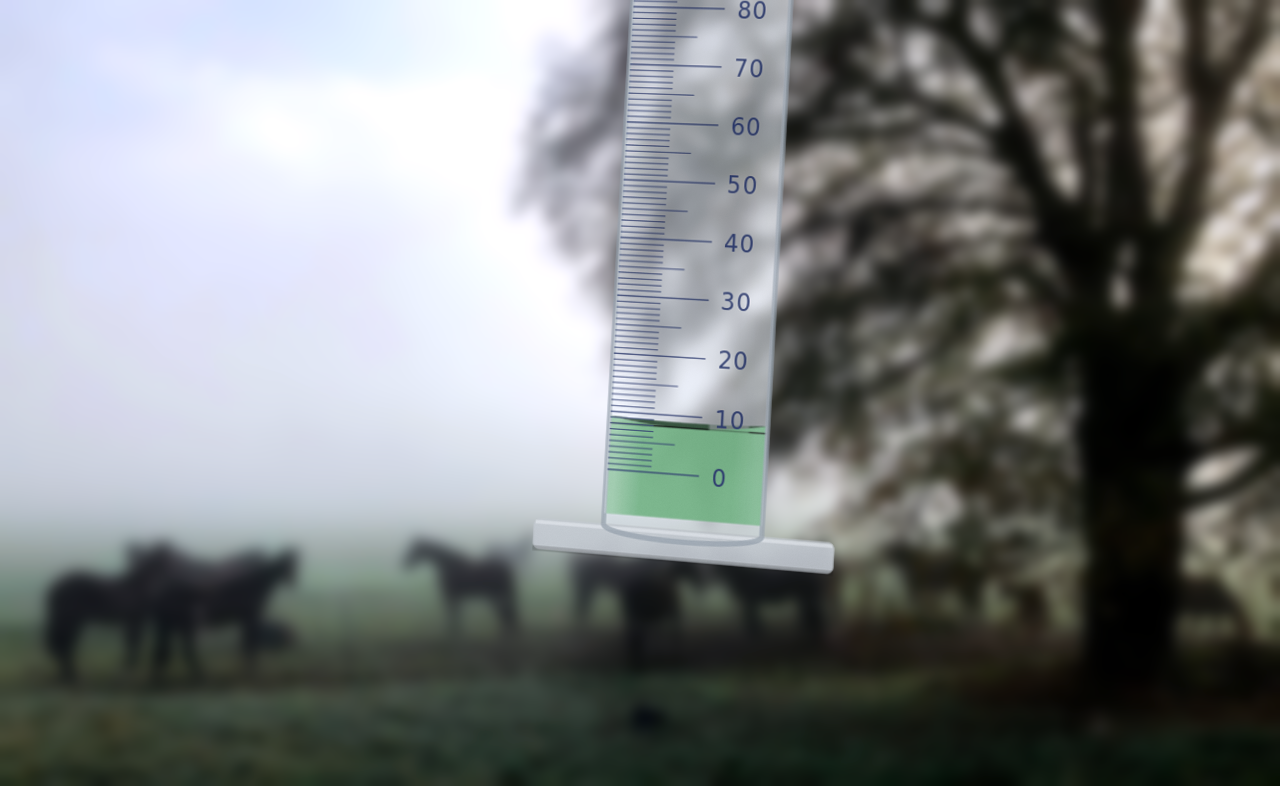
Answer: 8 mL
